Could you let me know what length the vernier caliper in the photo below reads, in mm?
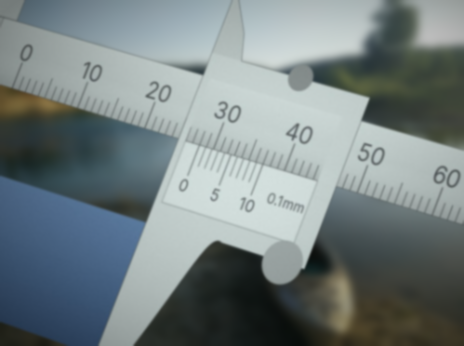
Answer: 28.0 mm
